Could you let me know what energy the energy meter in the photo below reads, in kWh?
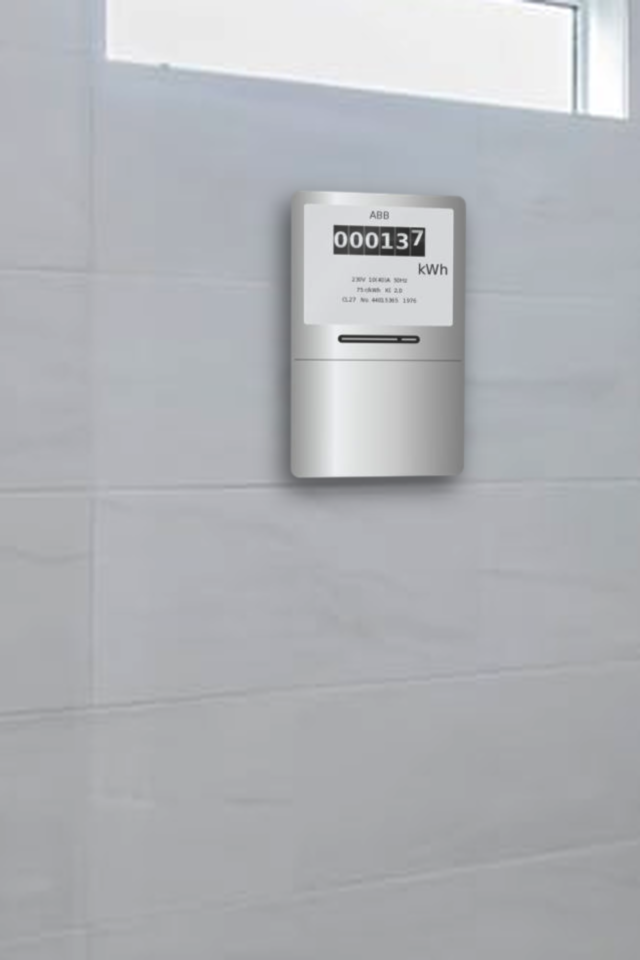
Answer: 137 kWh
